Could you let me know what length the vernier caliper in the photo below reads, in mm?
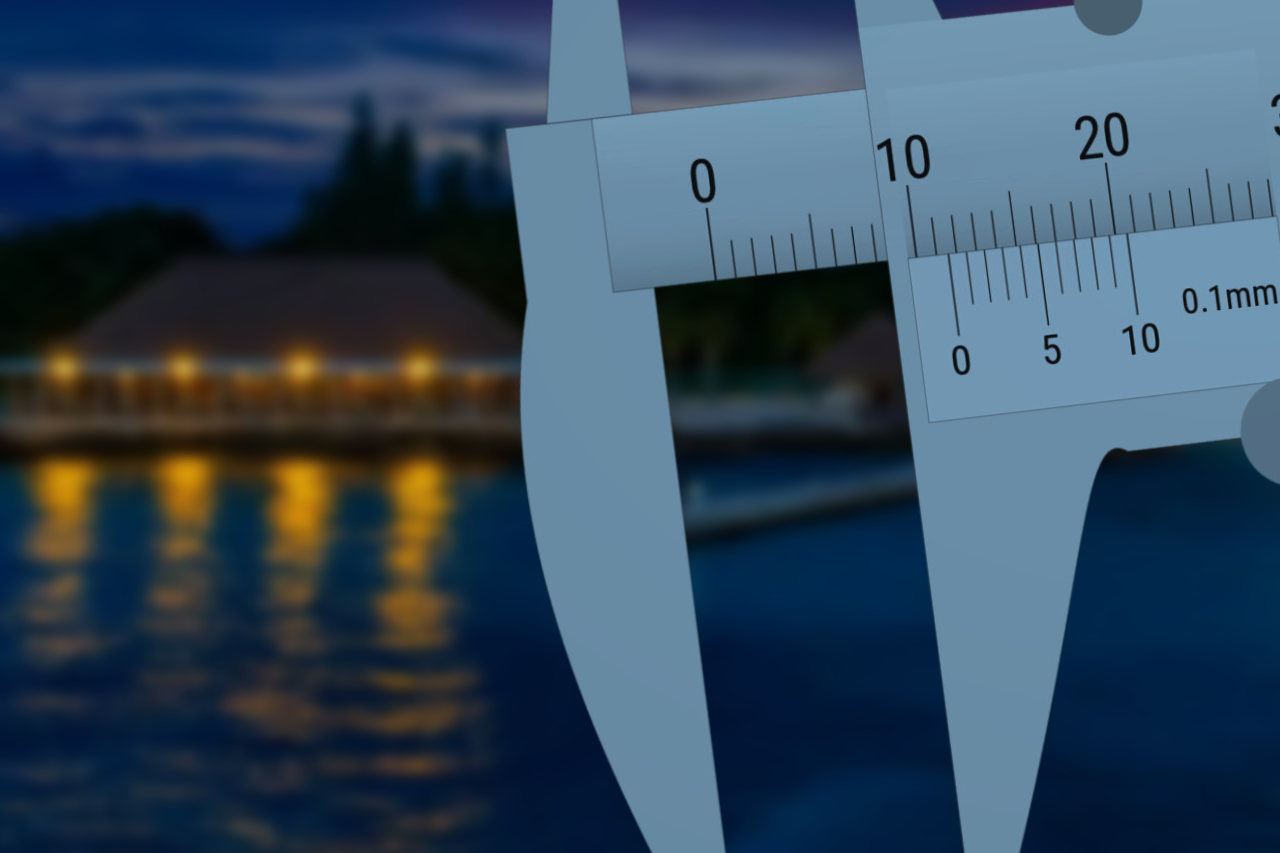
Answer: 11.6 mm
